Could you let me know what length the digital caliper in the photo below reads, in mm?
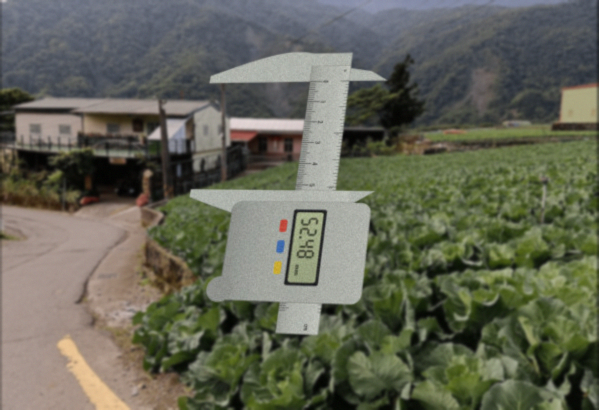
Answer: 52.48 mm
